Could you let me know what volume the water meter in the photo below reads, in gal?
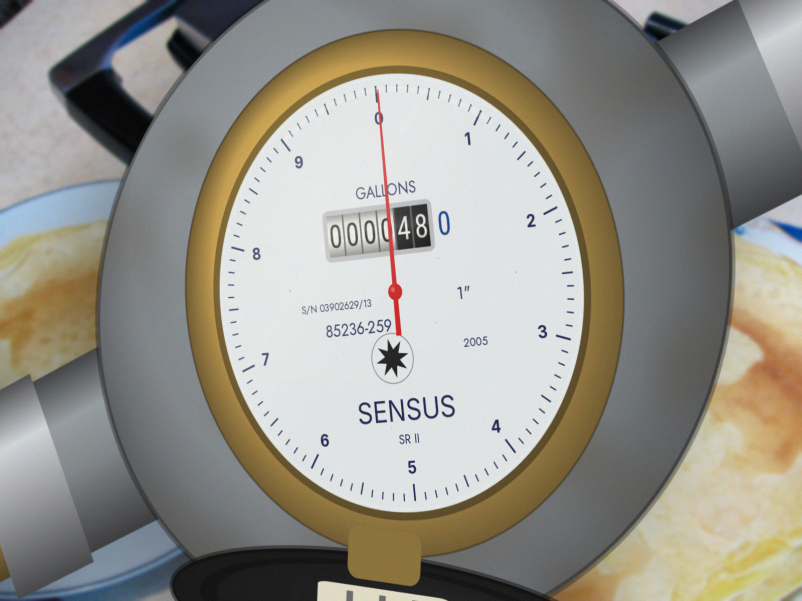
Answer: 480.0 gal
